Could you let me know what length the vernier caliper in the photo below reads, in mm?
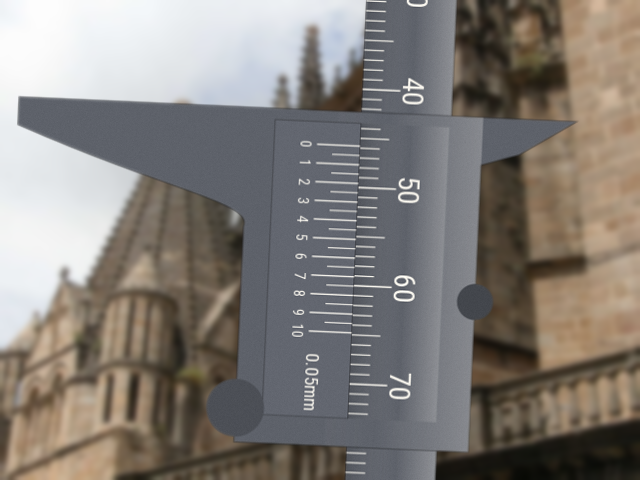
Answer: 45.8 mm
